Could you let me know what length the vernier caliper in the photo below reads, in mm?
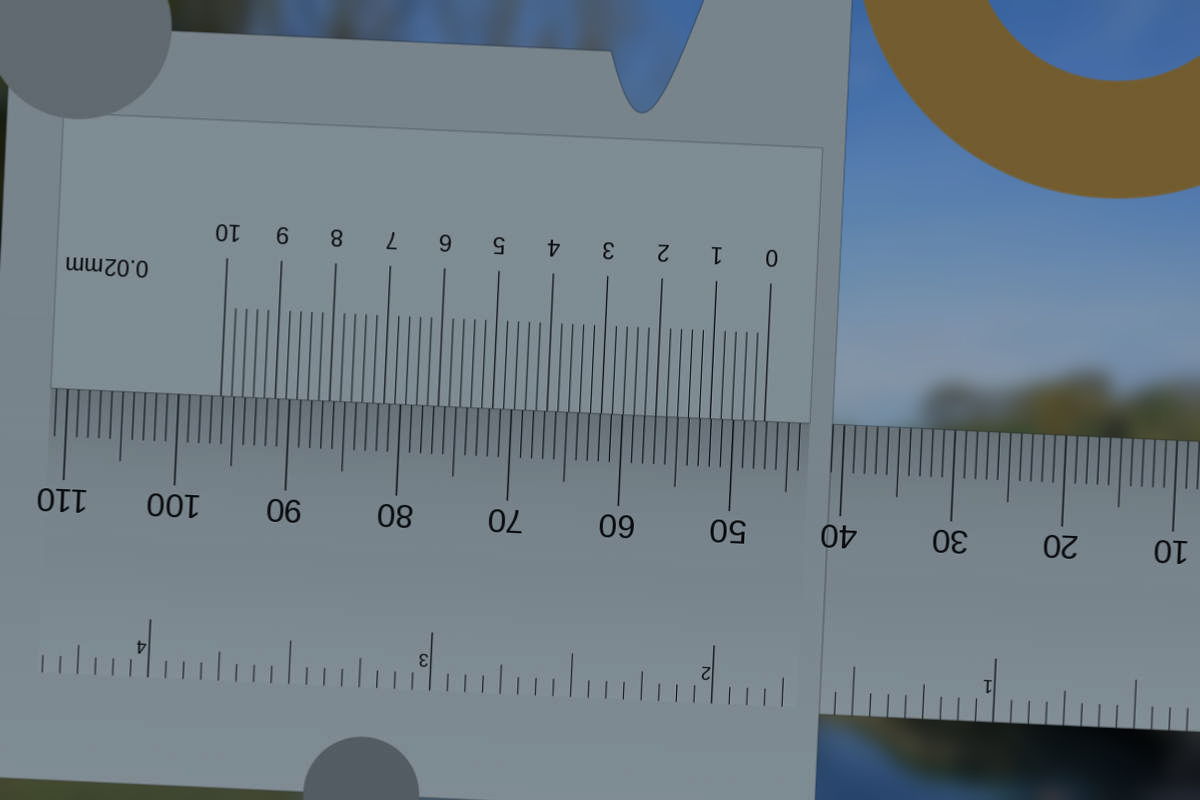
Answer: 47.2 mm
